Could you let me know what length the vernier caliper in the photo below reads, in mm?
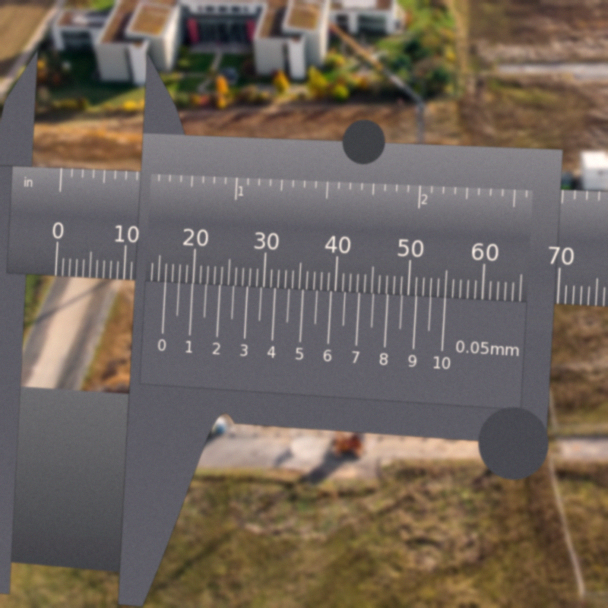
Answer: 16.0 mm
